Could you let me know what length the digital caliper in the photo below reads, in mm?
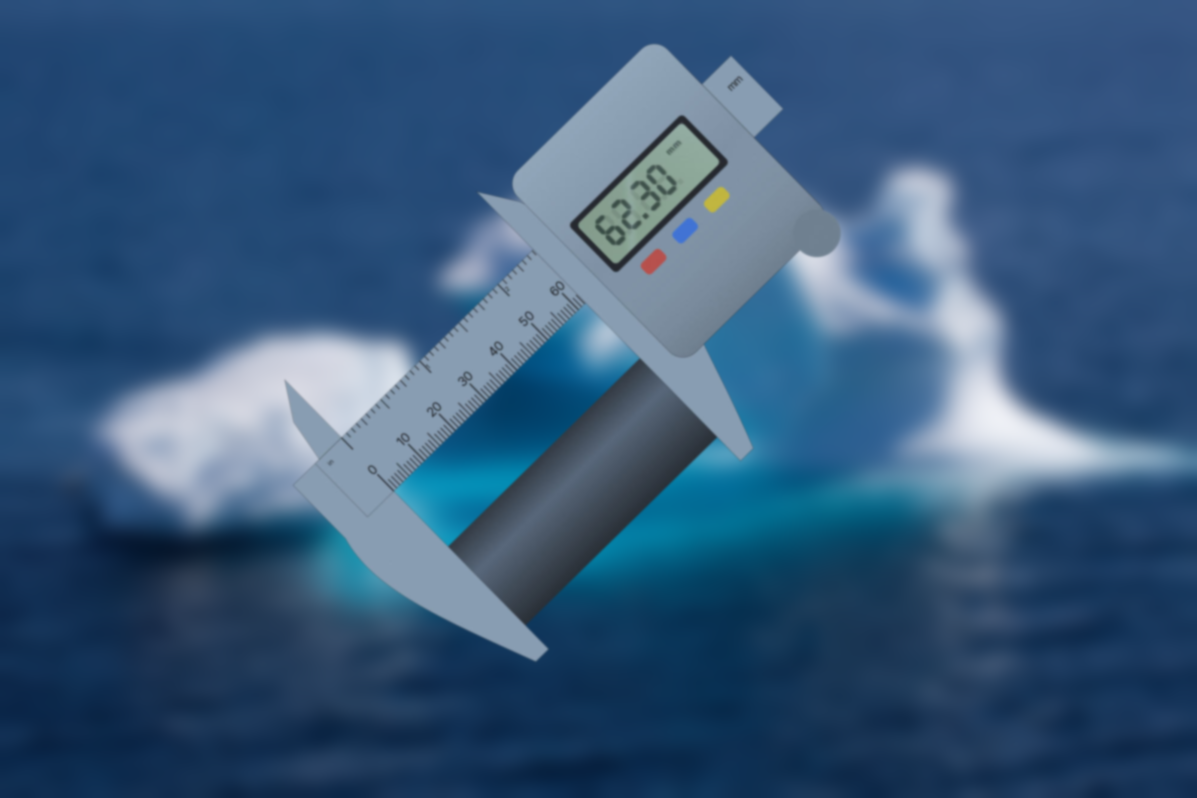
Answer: 62.30 mm
